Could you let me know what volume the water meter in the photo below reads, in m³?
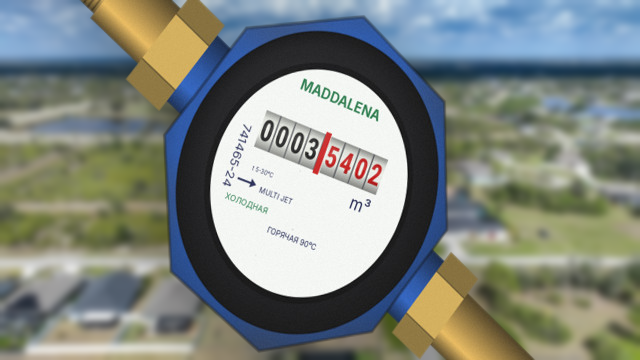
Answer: 3.5402 m³
